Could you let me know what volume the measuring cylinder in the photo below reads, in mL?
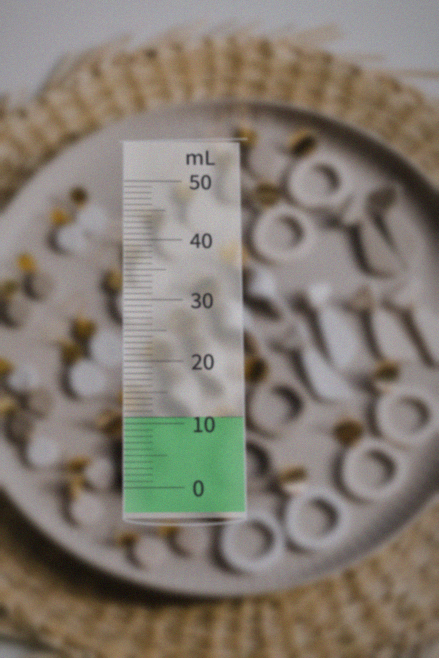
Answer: 11 mL
